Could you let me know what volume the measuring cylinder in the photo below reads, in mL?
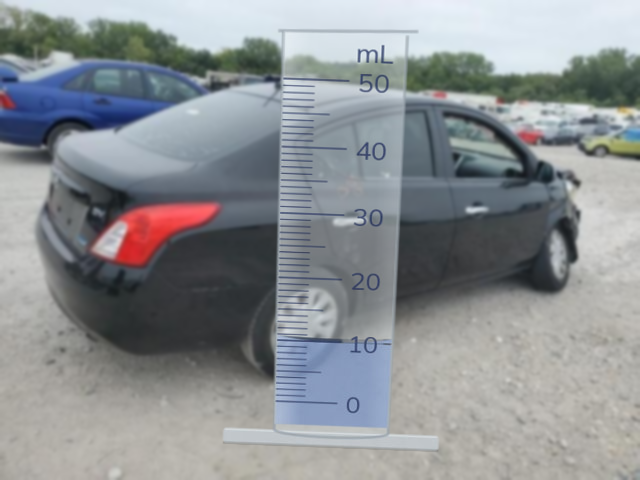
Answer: 10 mL
